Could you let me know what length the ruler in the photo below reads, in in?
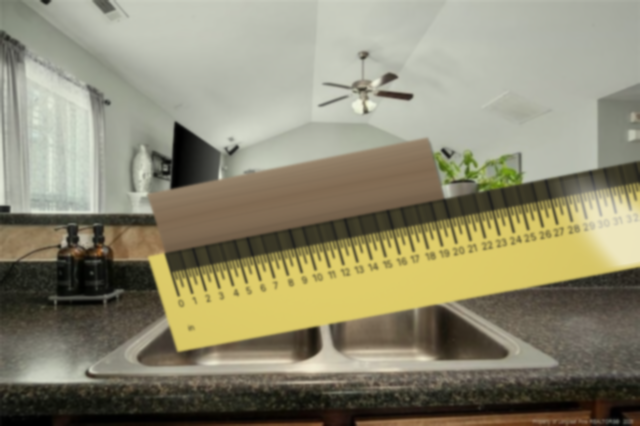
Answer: 20 in
